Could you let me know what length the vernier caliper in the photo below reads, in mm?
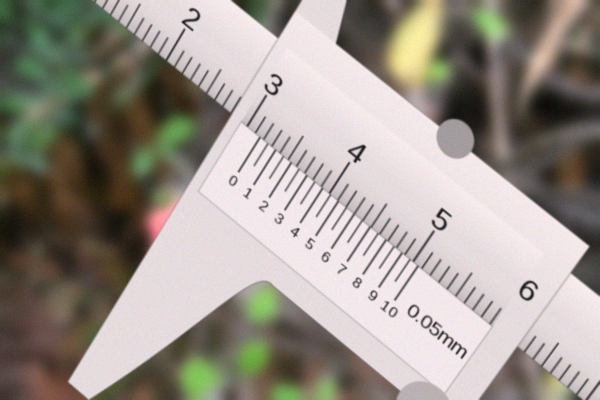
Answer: 31.6 mm
